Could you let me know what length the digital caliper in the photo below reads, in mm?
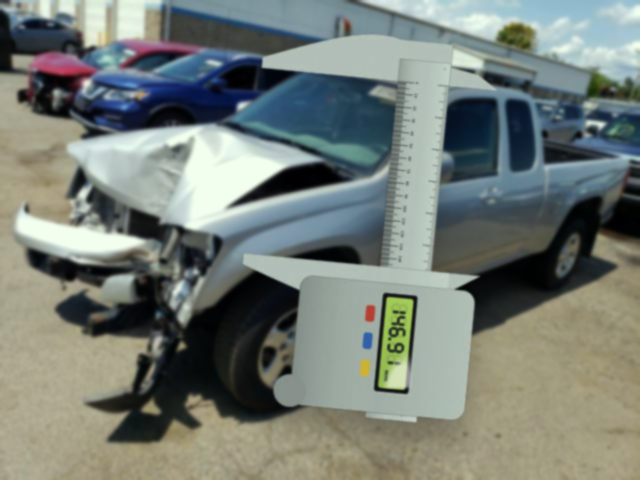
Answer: 146.91 mm
